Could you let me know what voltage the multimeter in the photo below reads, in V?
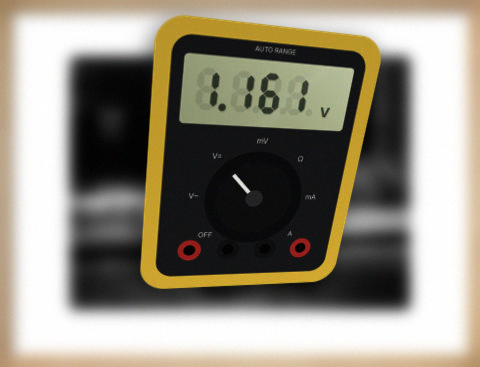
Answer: 1.161 V
